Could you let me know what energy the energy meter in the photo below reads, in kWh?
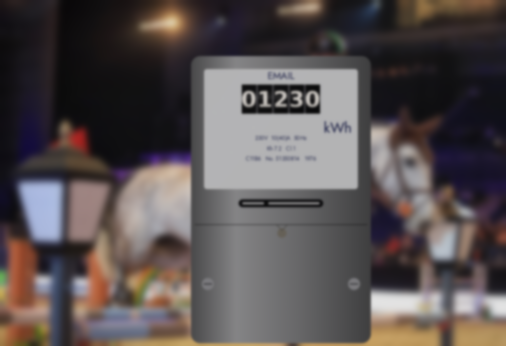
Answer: 1230 kWh
